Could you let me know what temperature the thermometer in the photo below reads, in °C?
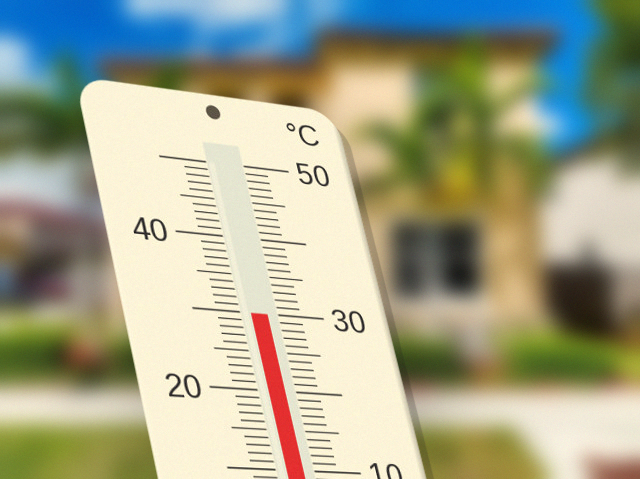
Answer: 30 °C
